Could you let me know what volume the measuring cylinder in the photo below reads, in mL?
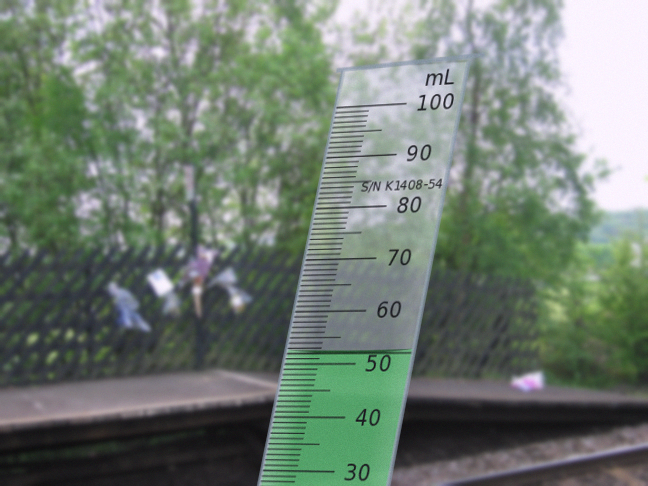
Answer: 52 mL
